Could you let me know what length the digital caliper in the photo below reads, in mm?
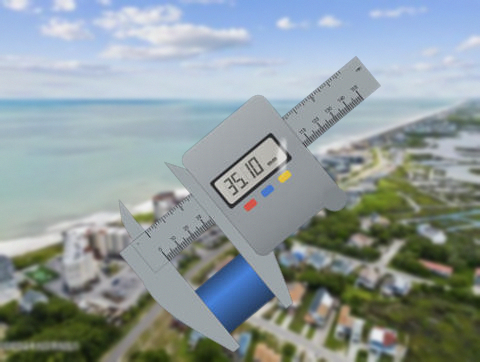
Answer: 35.10 mm
